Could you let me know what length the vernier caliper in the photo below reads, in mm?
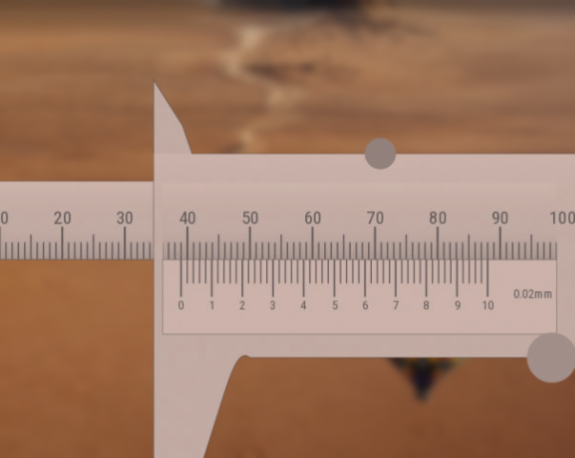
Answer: 39.0 mm
